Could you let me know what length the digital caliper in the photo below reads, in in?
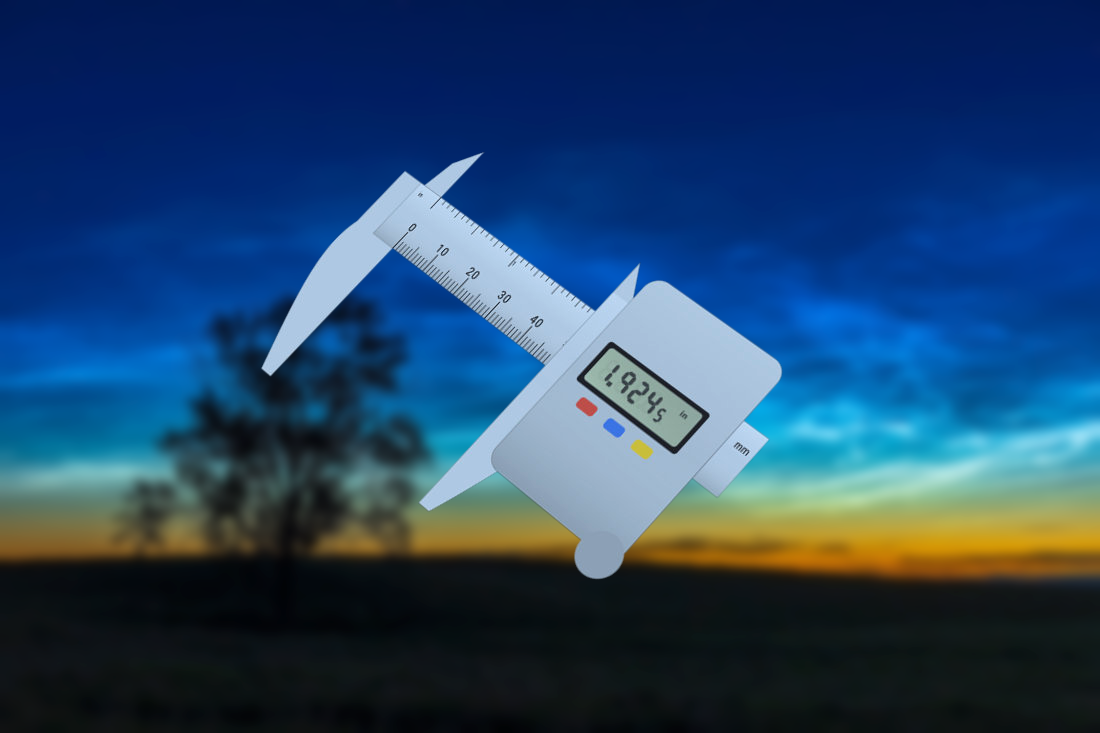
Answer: 1.9245 in
